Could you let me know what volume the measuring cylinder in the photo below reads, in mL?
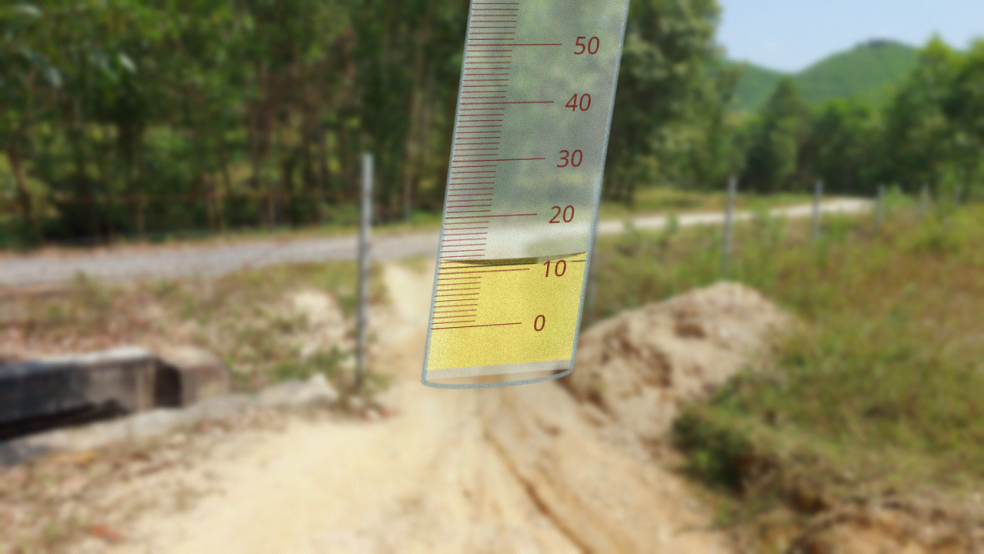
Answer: 11 mL
